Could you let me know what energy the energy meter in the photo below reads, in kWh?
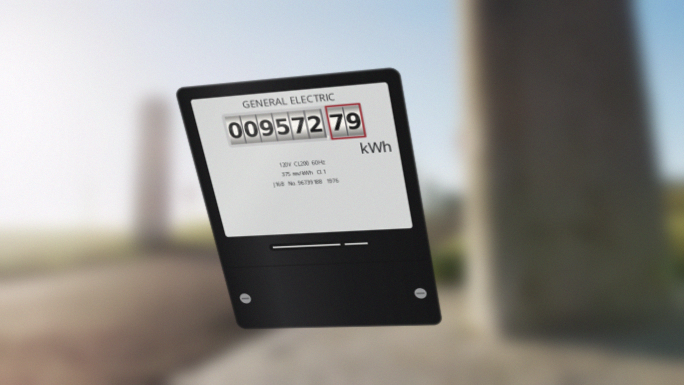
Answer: 9572.79 kWh
